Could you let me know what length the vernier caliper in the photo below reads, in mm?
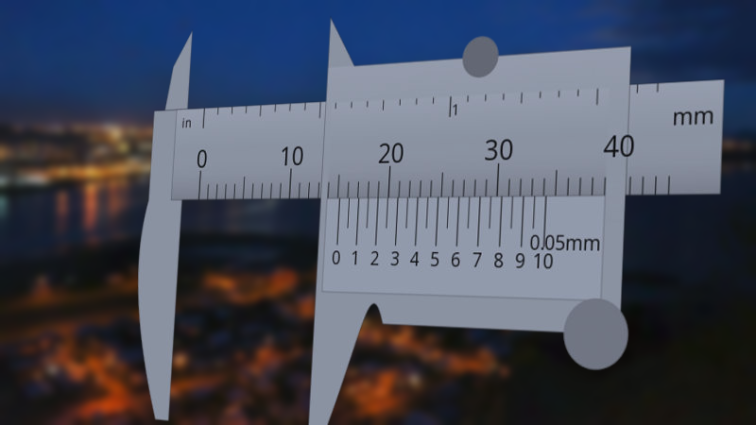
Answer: 15.2 mm
